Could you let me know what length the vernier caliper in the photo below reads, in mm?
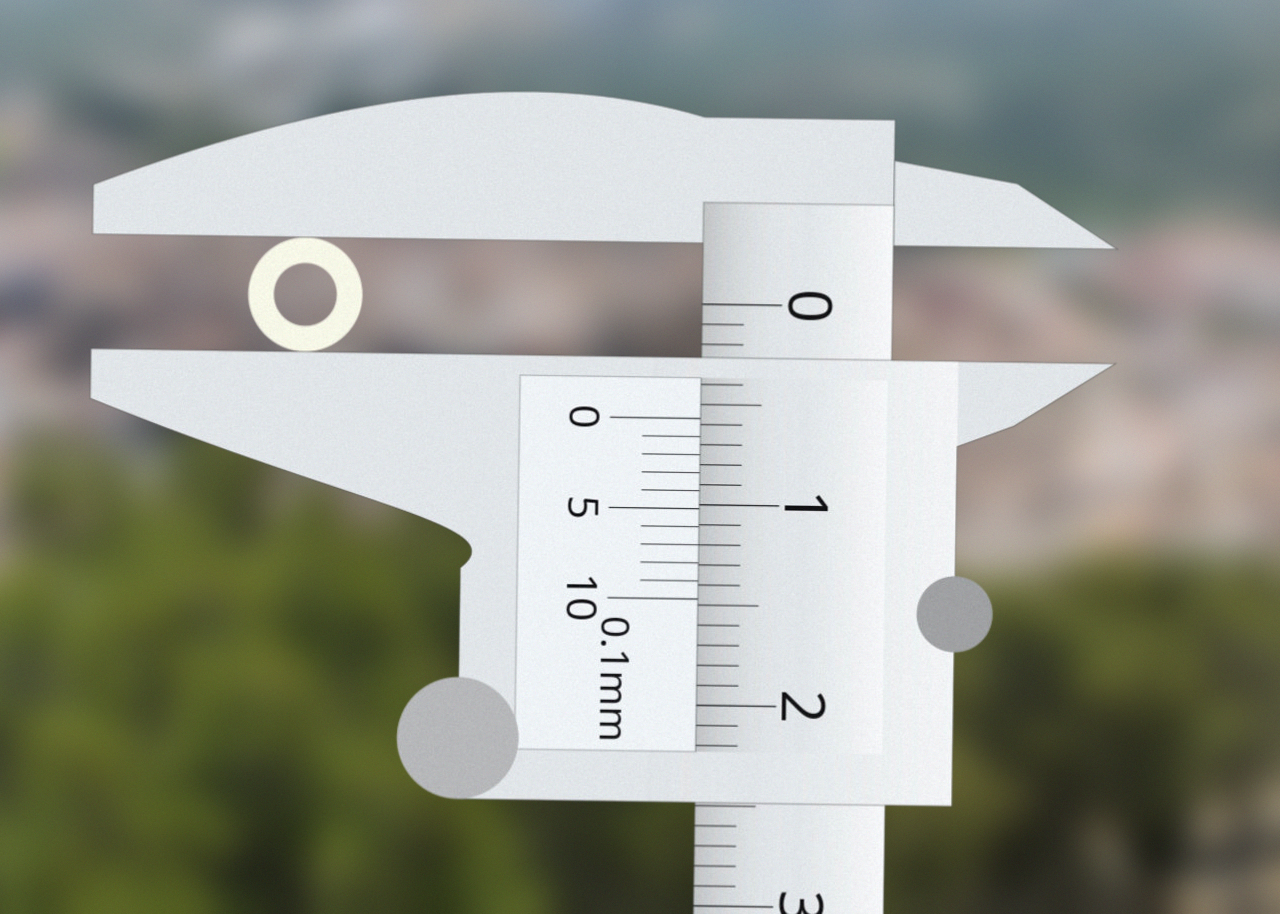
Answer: 5.7 mm
